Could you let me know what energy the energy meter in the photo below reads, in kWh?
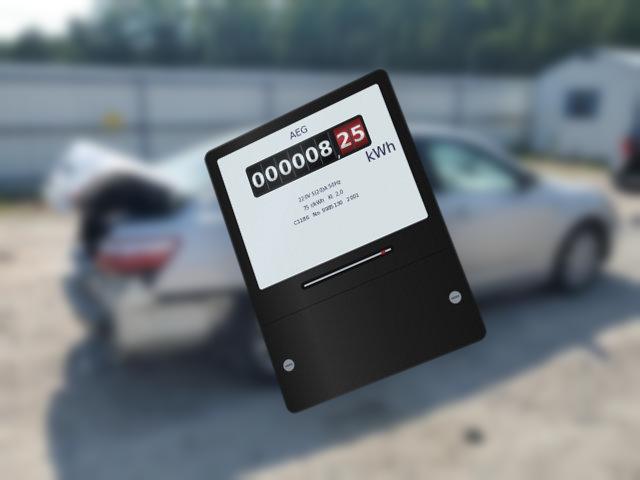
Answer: 8.25 kWh
